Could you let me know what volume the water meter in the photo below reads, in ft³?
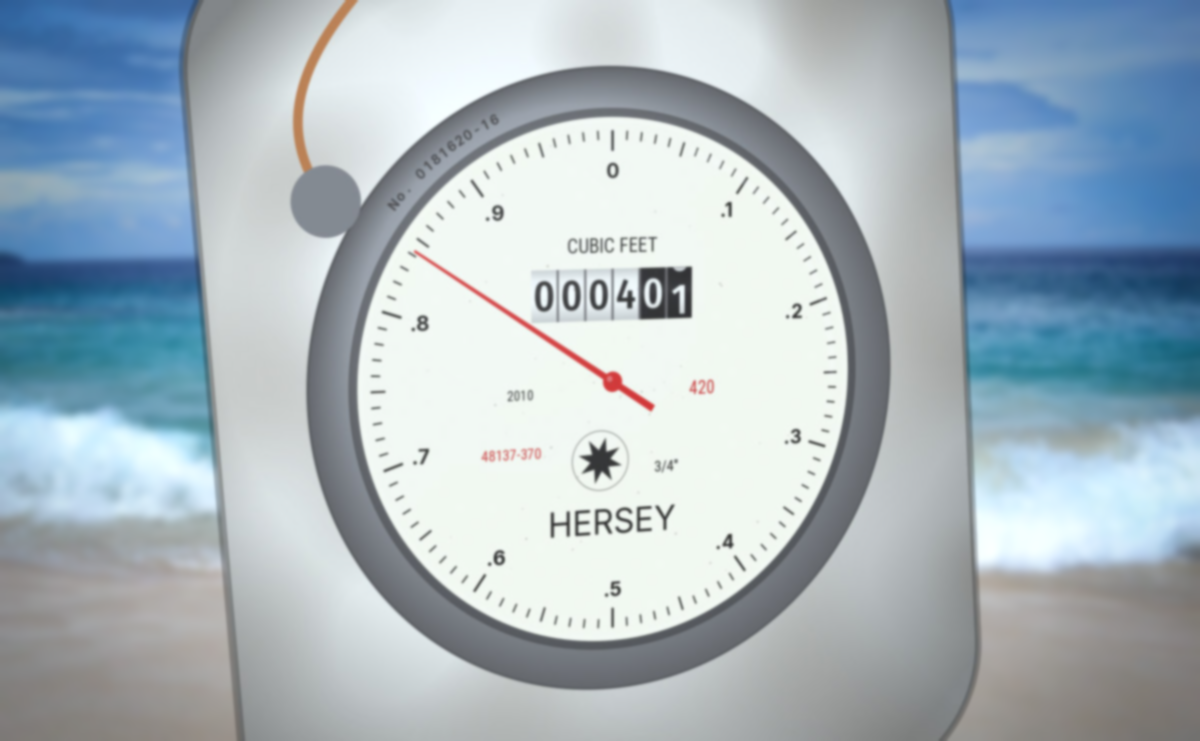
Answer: 400.84 ft³
